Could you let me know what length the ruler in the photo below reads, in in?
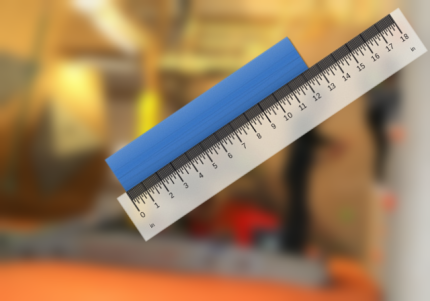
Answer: 12.5 in
